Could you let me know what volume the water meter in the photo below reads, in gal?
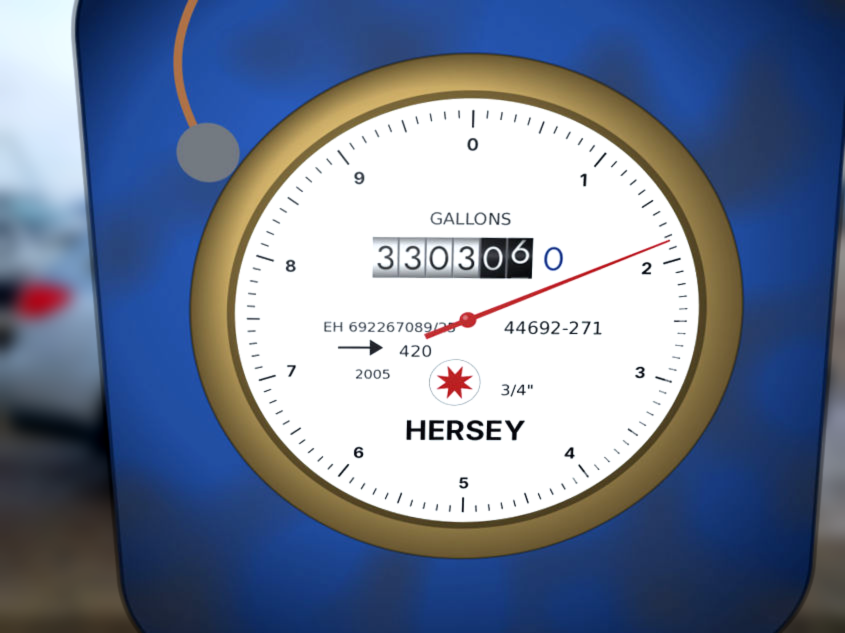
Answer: 3303061.8 gal
